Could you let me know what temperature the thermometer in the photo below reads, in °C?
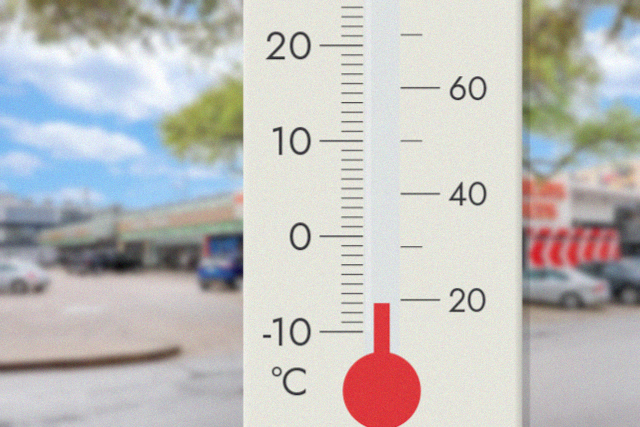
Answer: -7 °C
